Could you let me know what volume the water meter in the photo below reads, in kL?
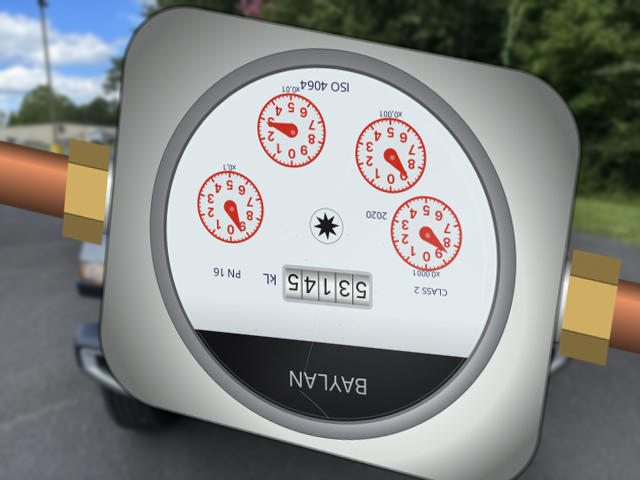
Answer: 53144.9288 kL
